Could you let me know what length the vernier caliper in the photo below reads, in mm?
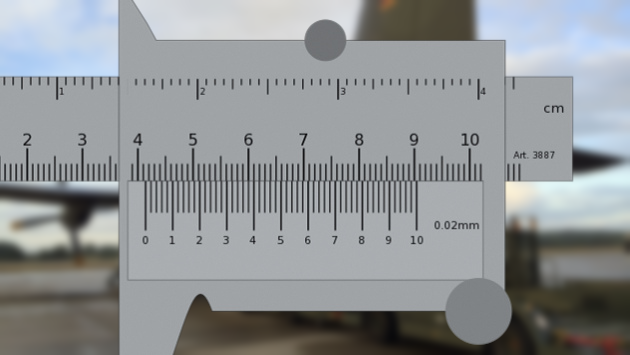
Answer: 41.4 mm
